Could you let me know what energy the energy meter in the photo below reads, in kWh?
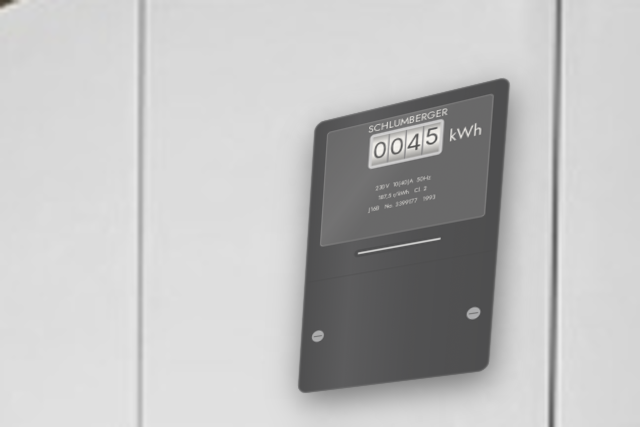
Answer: 45 kWh
